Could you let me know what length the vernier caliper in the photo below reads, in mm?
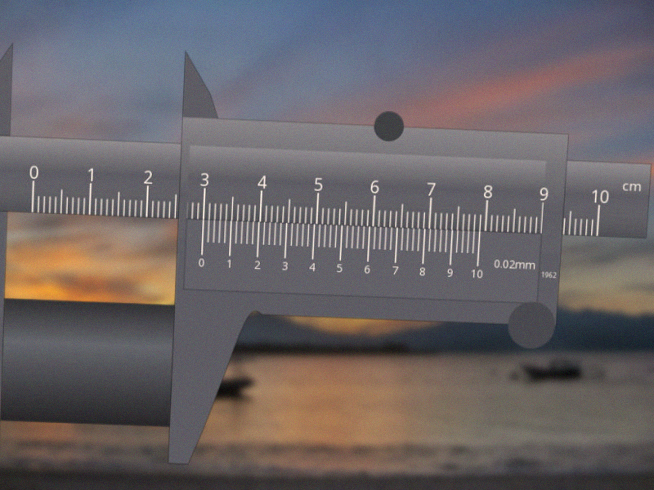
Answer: 30.0 mm
